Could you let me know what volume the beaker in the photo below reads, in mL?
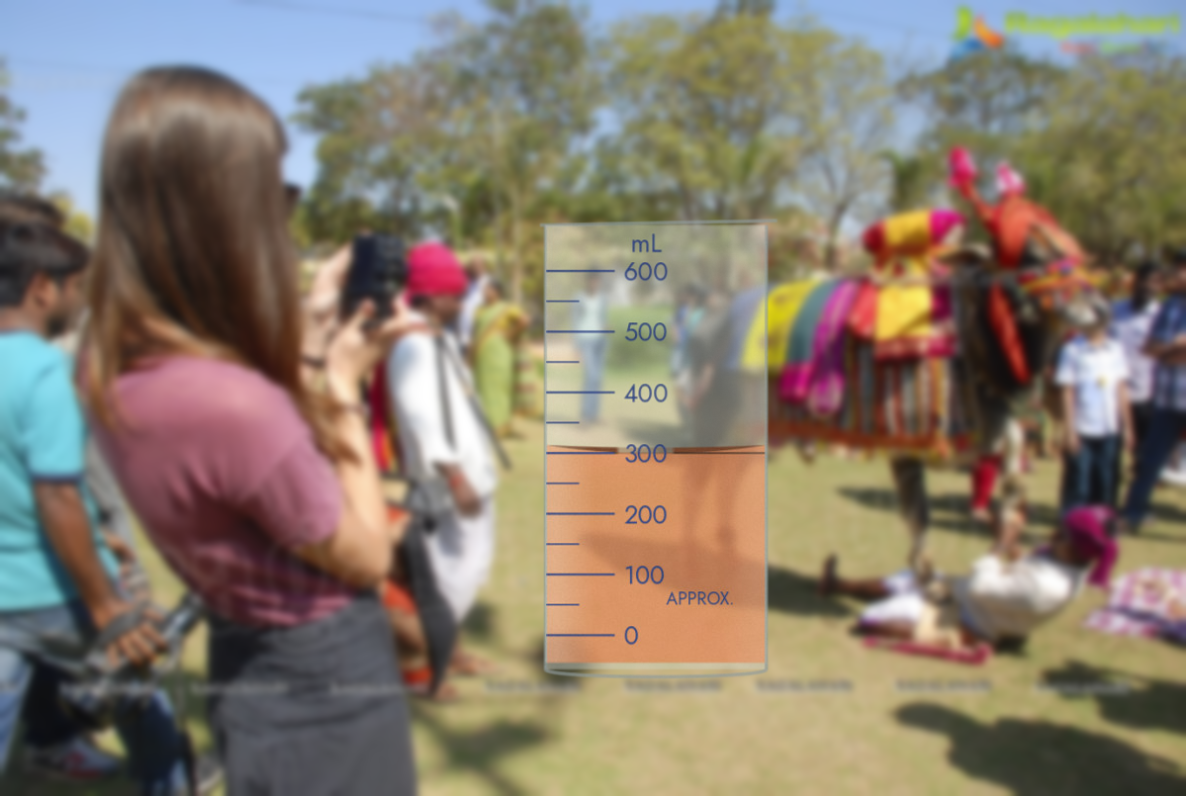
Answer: 300 mL
